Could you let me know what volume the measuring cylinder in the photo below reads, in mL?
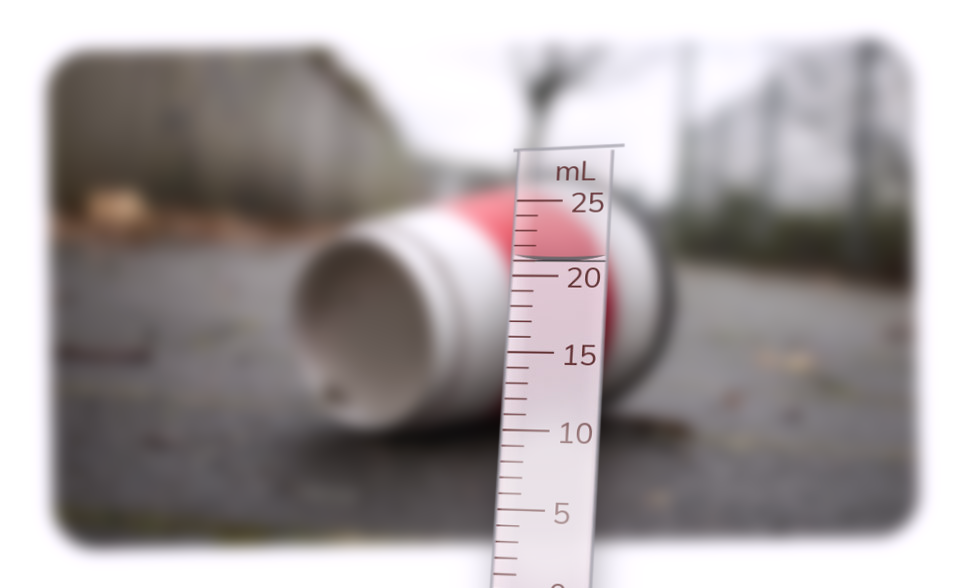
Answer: 21 mL
